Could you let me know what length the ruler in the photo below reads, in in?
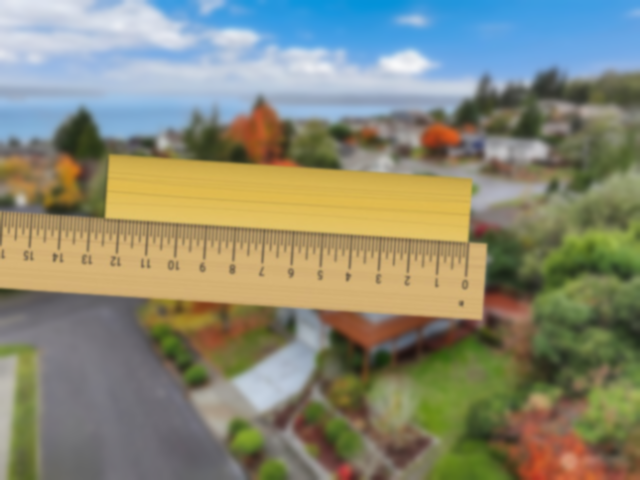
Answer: 12.5 in
